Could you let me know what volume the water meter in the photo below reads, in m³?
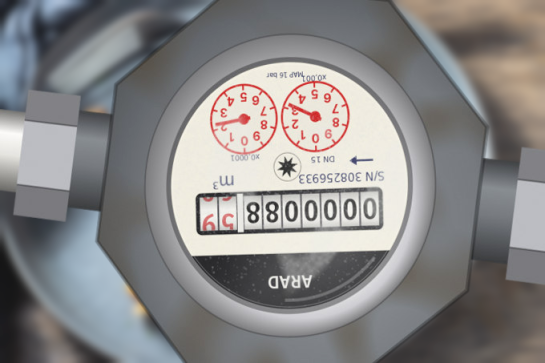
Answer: 88.5932 m³
